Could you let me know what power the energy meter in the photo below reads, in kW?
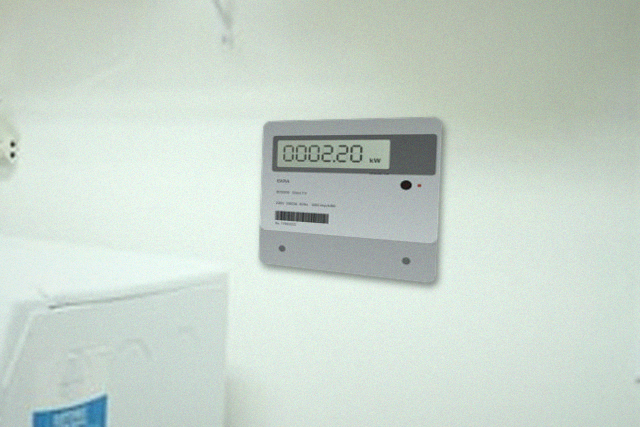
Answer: 2.20 kW
